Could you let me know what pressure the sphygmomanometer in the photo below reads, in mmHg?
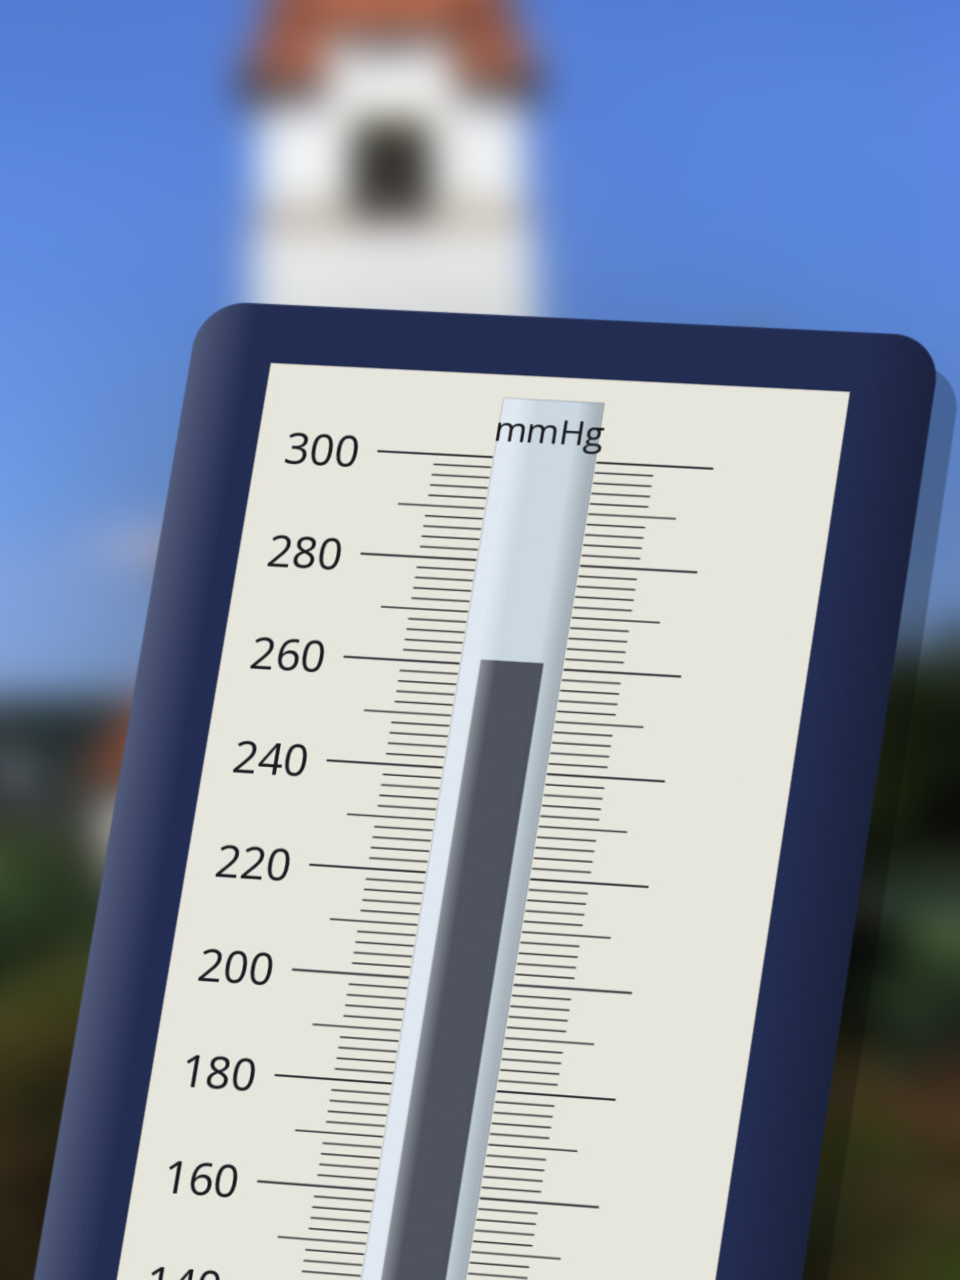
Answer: 261 mmHg
